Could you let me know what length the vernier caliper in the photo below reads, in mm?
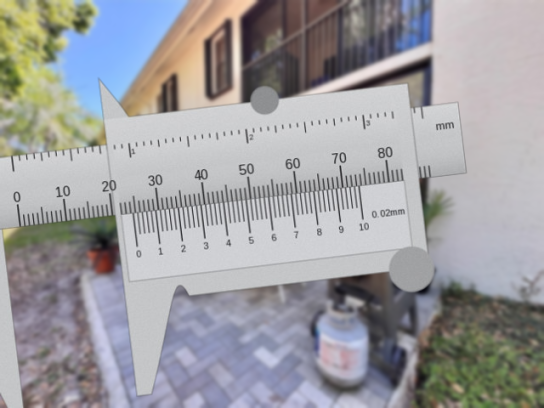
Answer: 24.5 mm
